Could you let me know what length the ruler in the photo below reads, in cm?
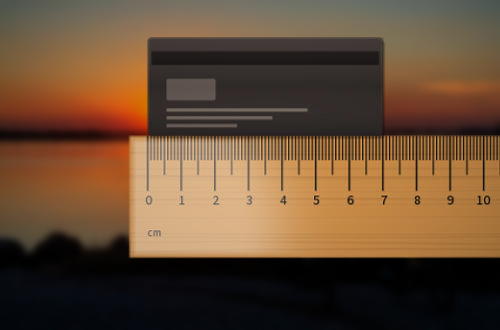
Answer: 7 cm
